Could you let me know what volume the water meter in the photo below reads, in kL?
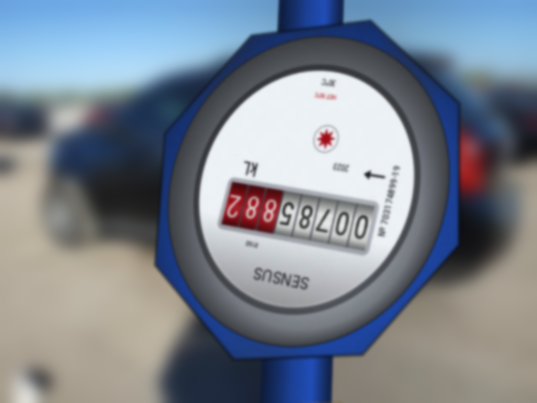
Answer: 785.882 kL
